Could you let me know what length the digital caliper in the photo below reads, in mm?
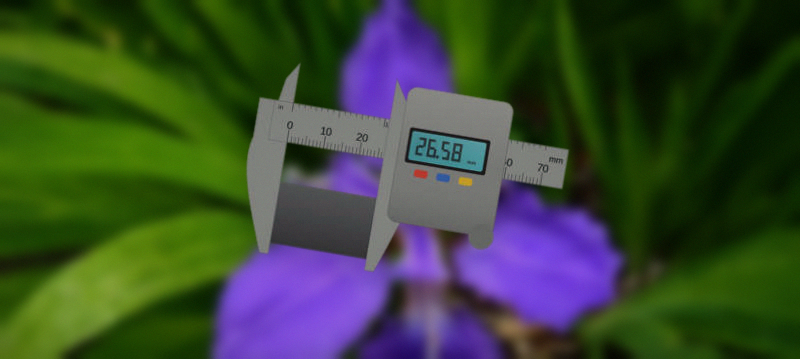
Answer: 26.58 mm
